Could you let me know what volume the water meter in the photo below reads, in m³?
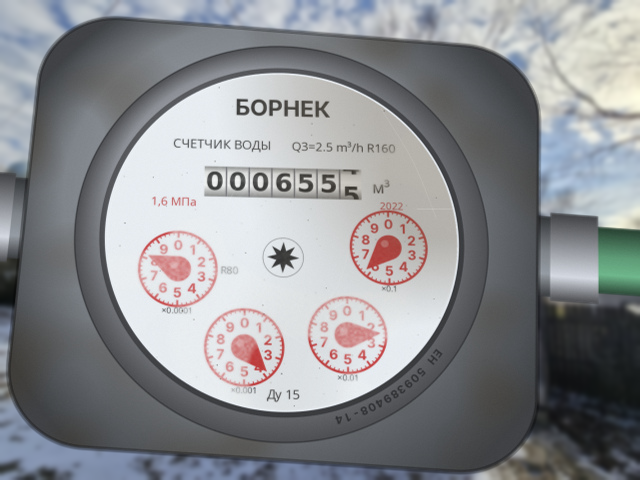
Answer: 6554.6238 m³
